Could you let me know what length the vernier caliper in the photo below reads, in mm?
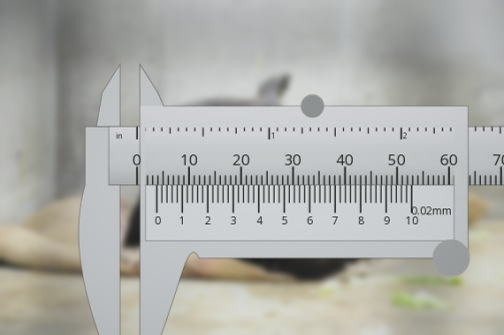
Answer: 3.8 mm
